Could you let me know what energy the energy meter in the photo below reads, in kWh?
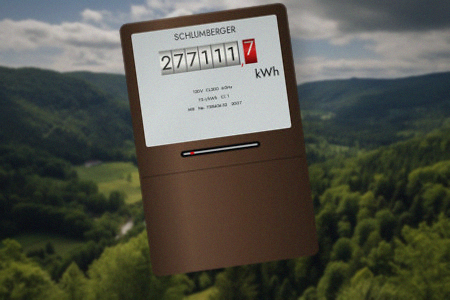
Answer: 277111.7 kWh
